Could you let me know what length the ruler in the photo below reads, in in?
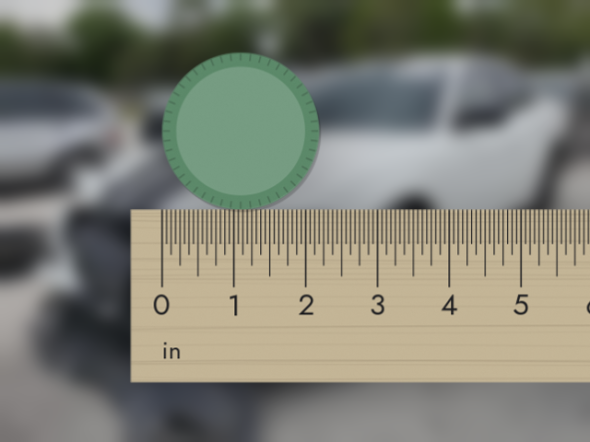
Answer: 2.1875 in
